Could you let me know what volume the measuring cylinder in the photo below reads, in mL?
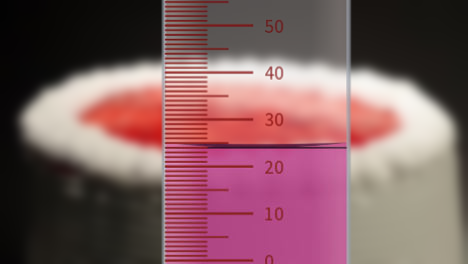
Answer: 24 mL
